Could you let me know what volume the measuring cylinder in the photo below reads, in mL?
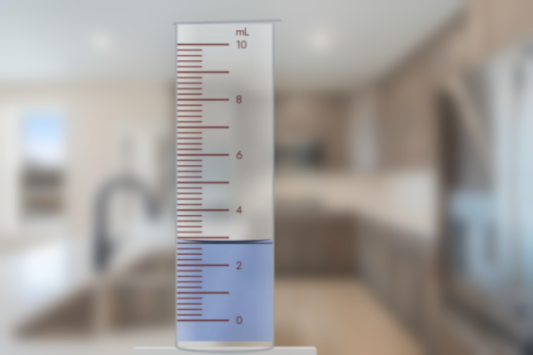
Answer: 2.8 mL
